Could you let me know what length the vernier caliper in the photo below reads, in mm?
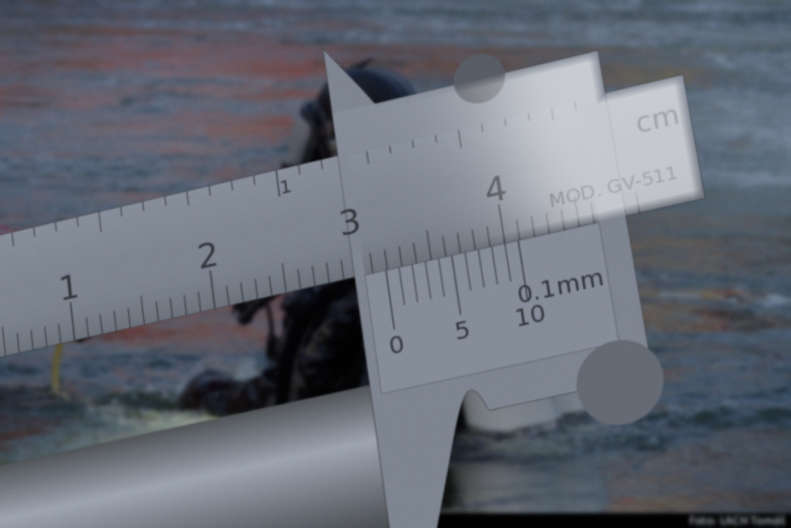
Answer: 31.9 mm
